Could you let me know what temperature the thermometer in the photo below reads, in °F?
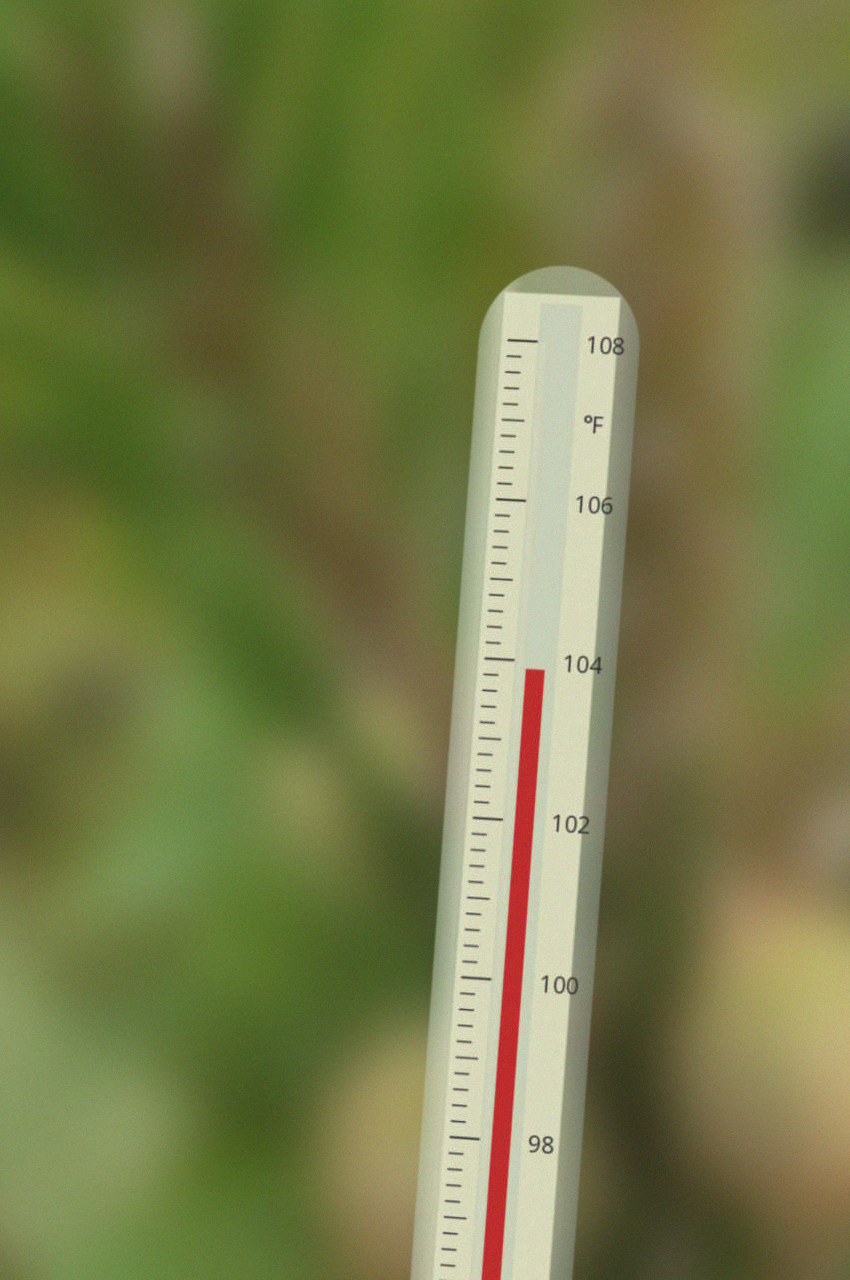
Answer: 103.9 °F
